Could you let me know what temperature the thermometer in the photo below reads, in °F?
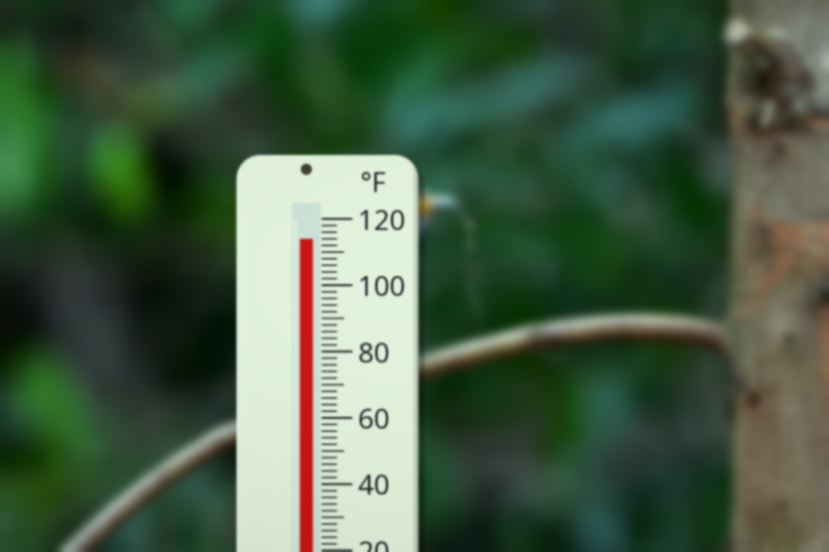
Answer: 114 °F
